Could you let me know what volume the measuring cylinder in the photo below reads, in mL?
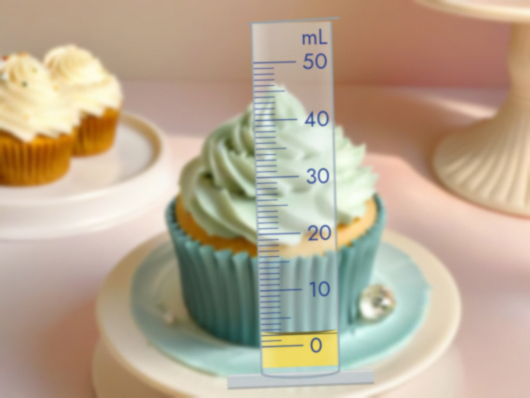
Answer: 2 mL
